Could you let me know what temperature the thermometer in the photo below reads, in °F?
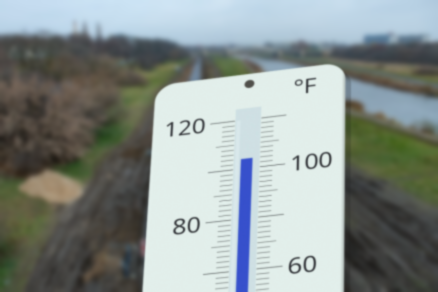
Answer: 104 °F
